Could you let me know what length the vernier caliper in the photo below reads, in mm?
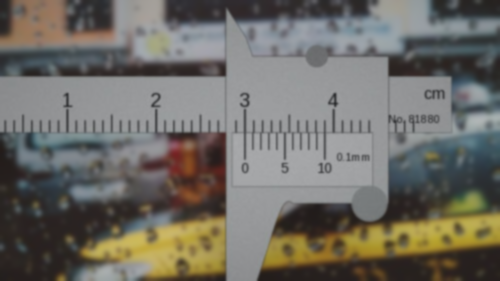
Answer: 30.0 mm
